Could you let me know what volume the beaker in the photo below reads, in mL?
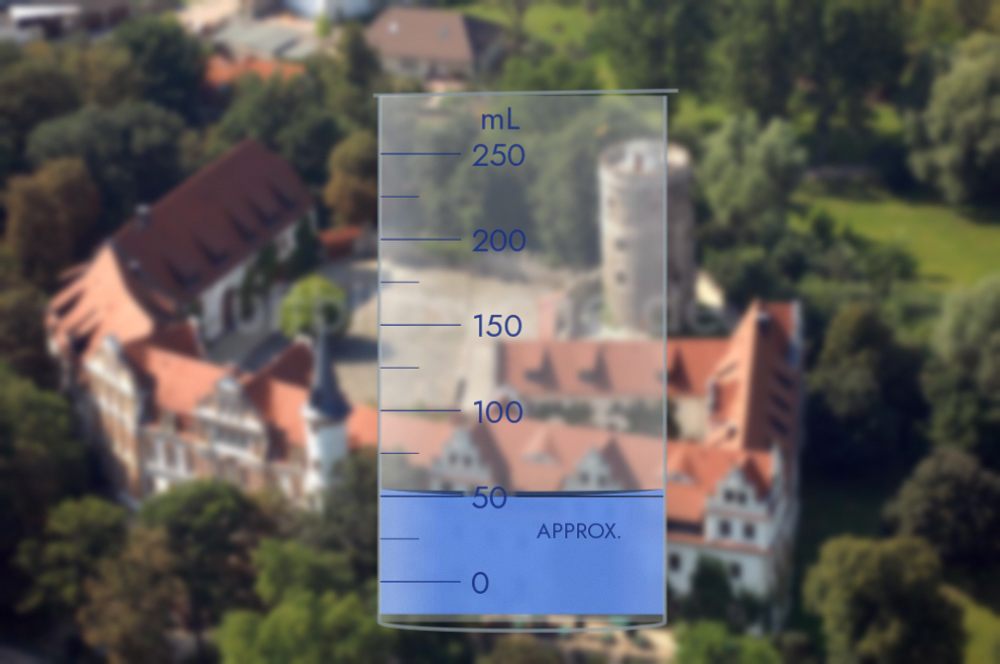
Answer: 50 mL
